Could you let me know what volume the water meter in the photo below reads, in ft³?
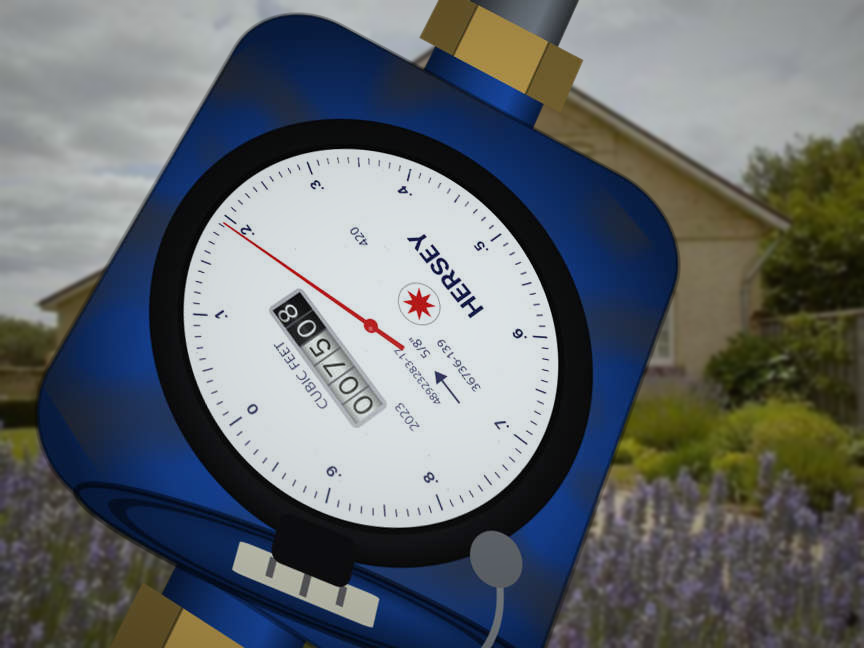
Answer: 7508.19 ft³
